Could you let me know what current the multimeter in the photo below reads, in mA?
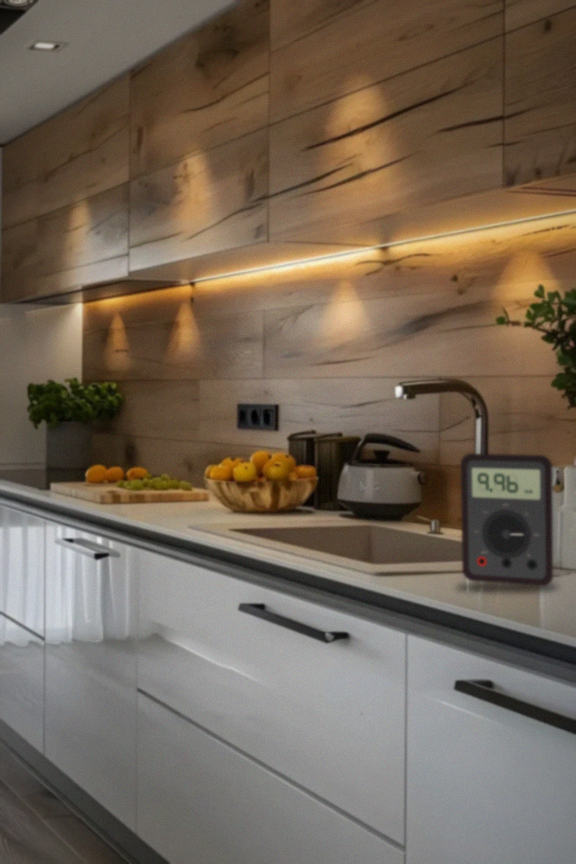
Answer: 9.96 mA
